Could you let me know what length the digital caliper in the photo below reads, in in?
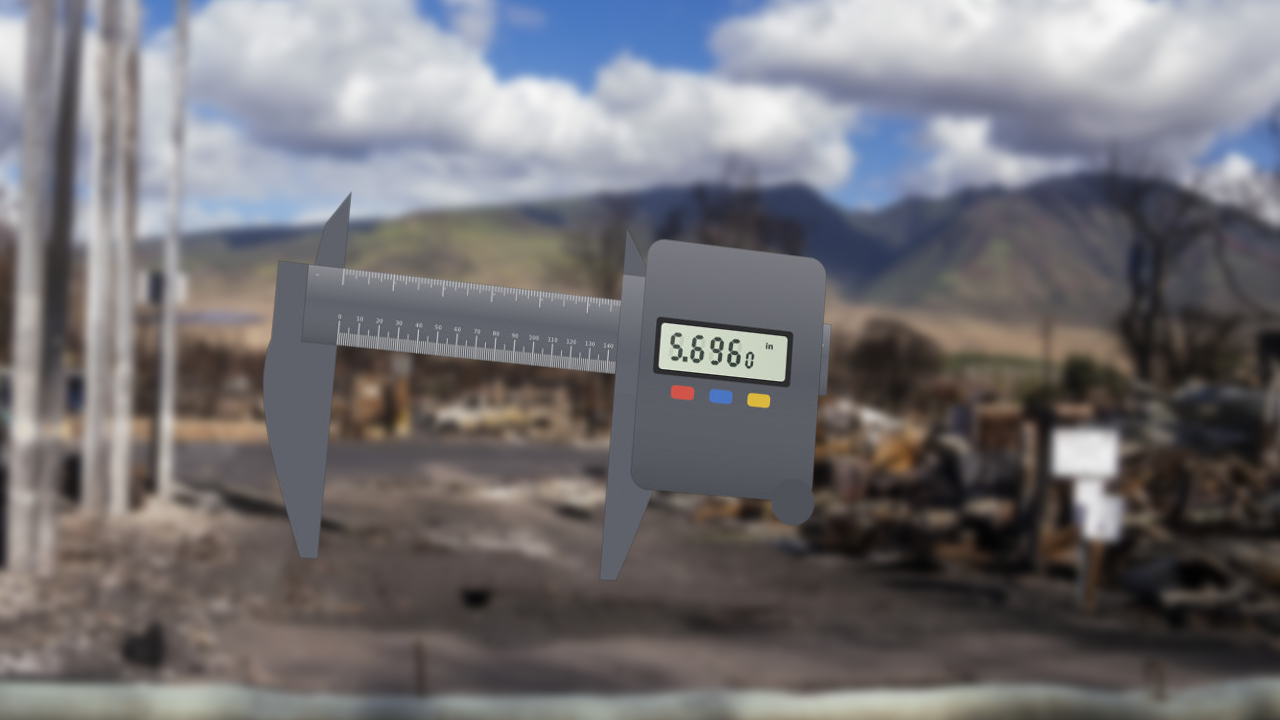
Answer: 5.6960 in
